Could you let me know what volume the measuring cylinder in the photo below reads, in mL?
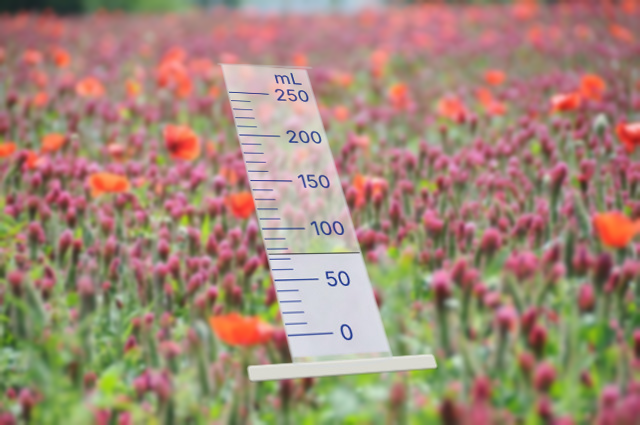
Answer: 75 mL
